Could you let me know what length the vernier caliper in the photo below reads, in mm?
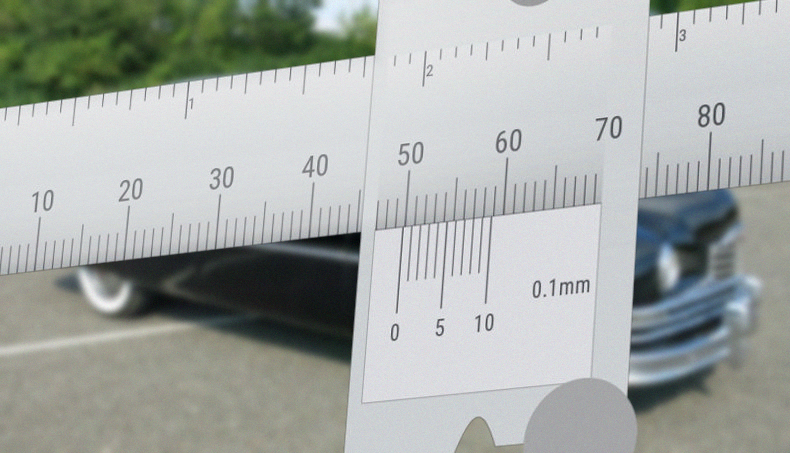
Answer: 49.8 mm
